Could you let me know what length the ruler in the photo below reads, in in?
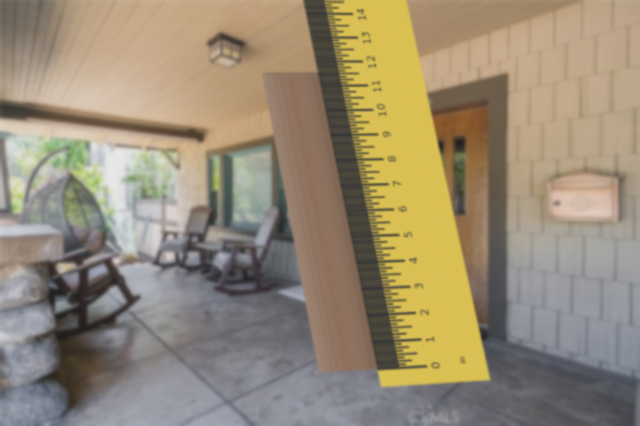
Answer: 11.5 in
